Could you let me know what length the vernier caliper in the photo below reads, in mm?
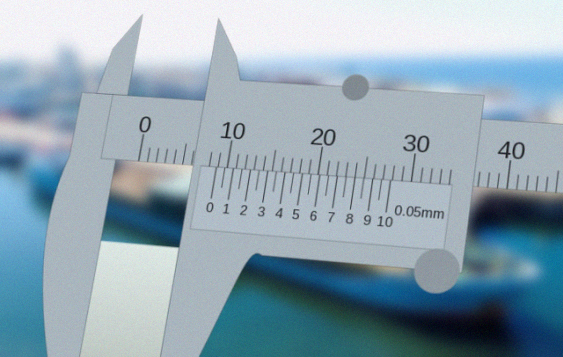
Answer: 8.8 mm
